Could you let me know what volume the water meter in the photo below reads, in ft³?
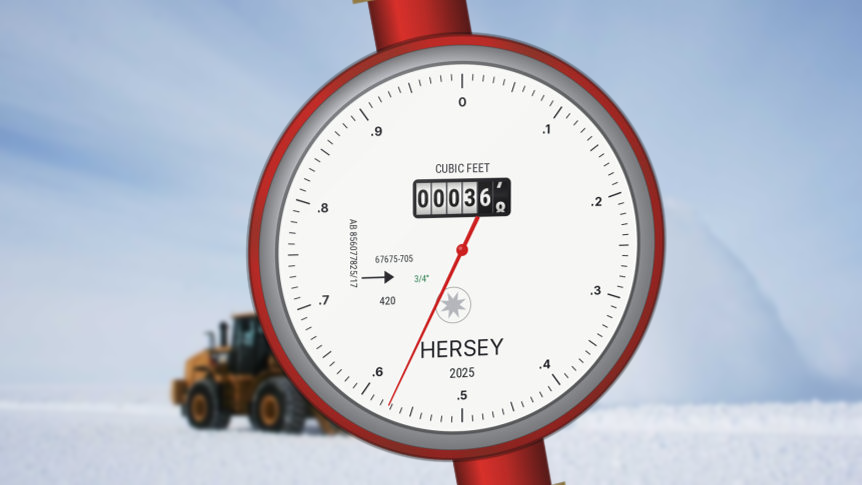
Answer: 367.57 ft³
